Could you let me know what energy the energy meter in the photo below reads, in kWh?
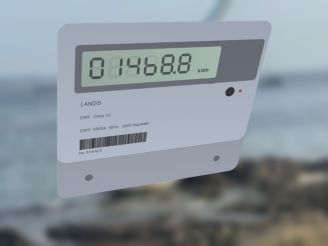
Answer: 1468.8 kWh
